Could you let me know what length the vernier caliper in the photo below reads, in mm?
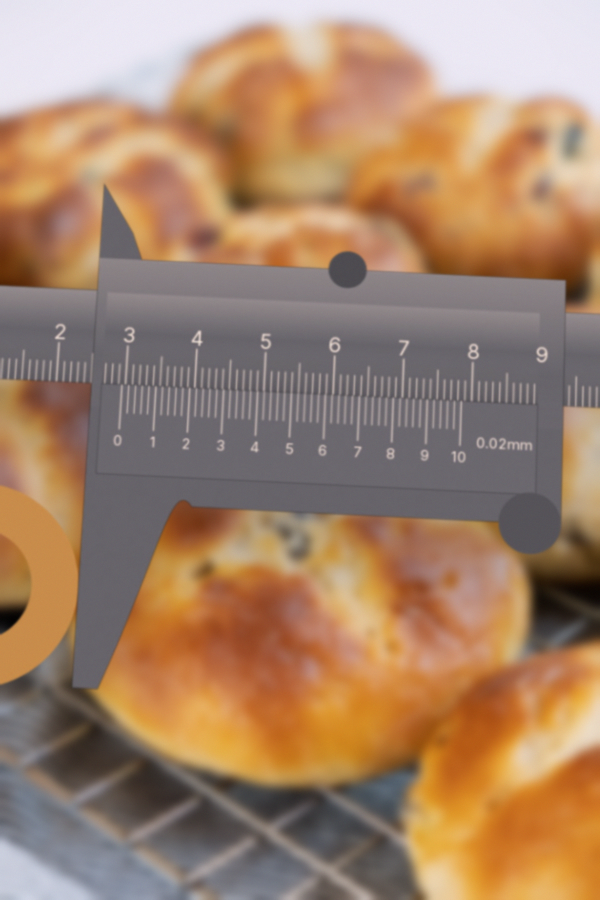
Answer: 29.5 mm
